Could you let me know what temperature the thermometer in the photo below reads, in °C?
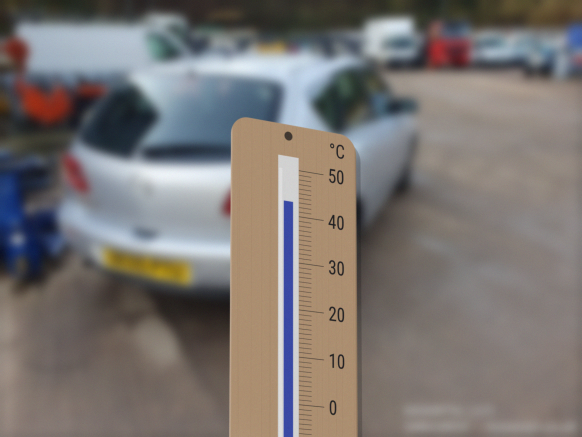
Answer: 43 °C
